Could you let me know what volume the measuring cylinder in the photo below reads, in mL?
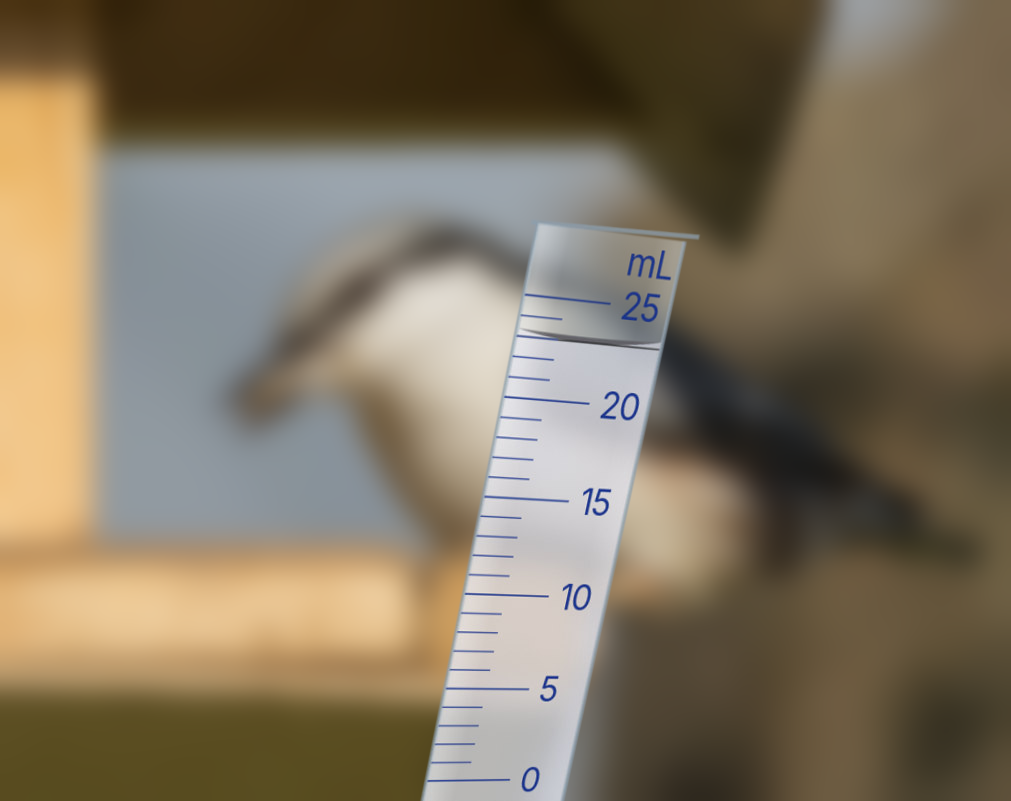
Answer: 23 mL
